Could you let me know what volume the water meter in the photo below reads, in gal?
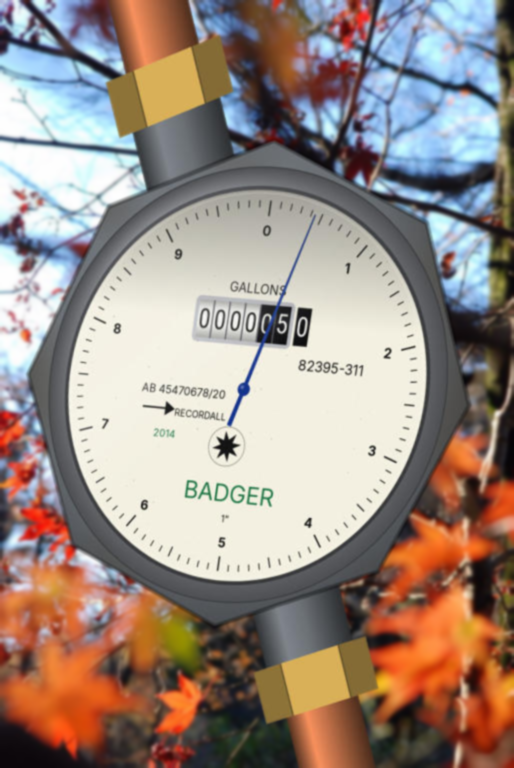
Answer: 50.4 gal
